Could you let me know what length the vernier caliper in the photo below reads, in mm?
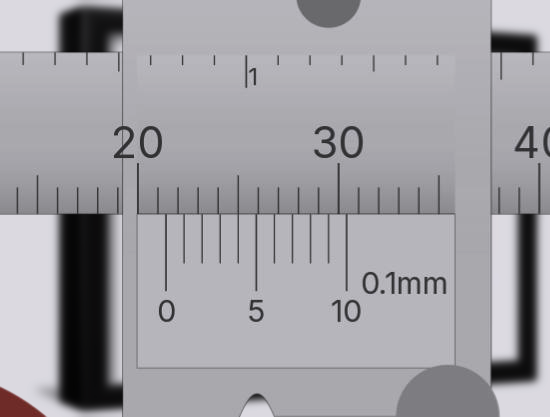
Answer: 21.4 mm
